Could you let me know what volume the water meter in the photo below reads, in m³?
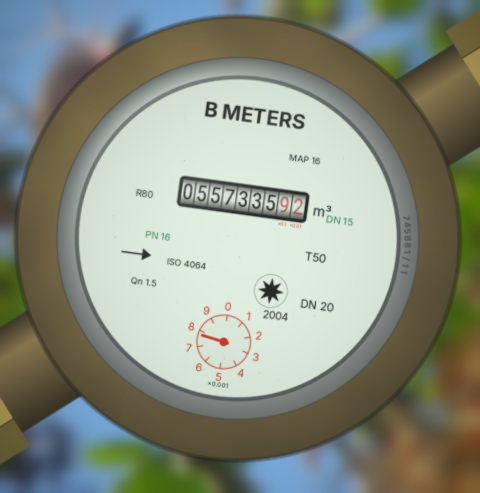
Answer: 557335.927 m³
